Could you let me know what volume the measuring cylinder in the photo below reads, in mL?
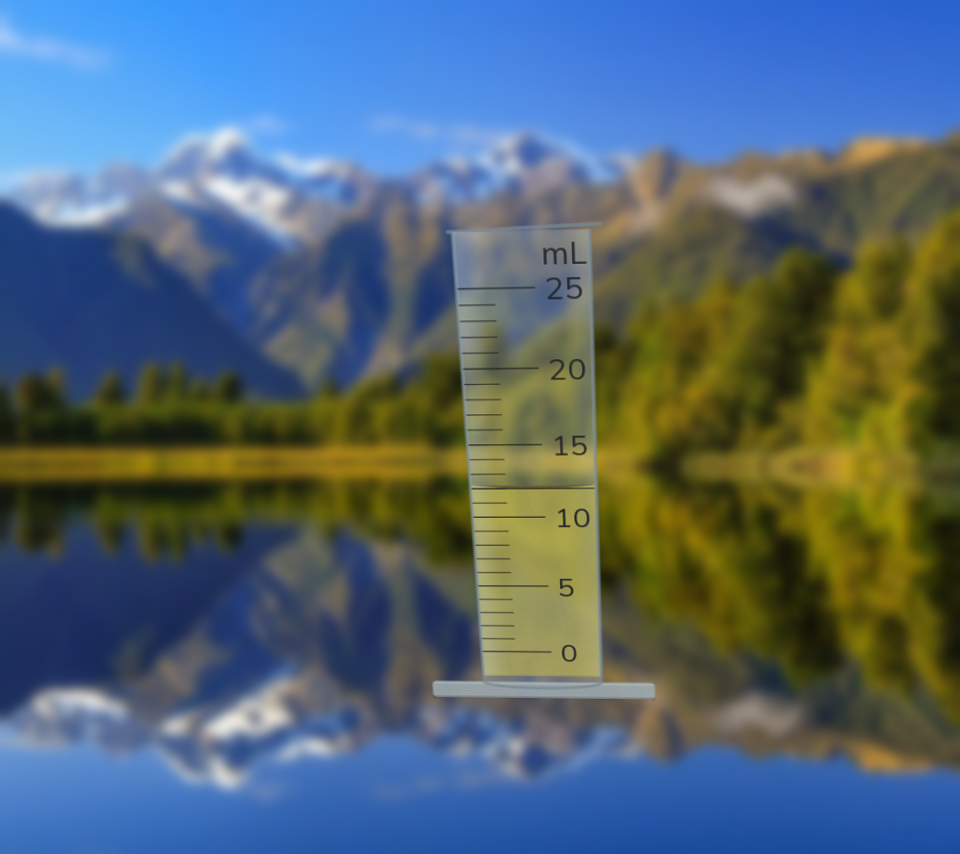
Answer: 12 mL
